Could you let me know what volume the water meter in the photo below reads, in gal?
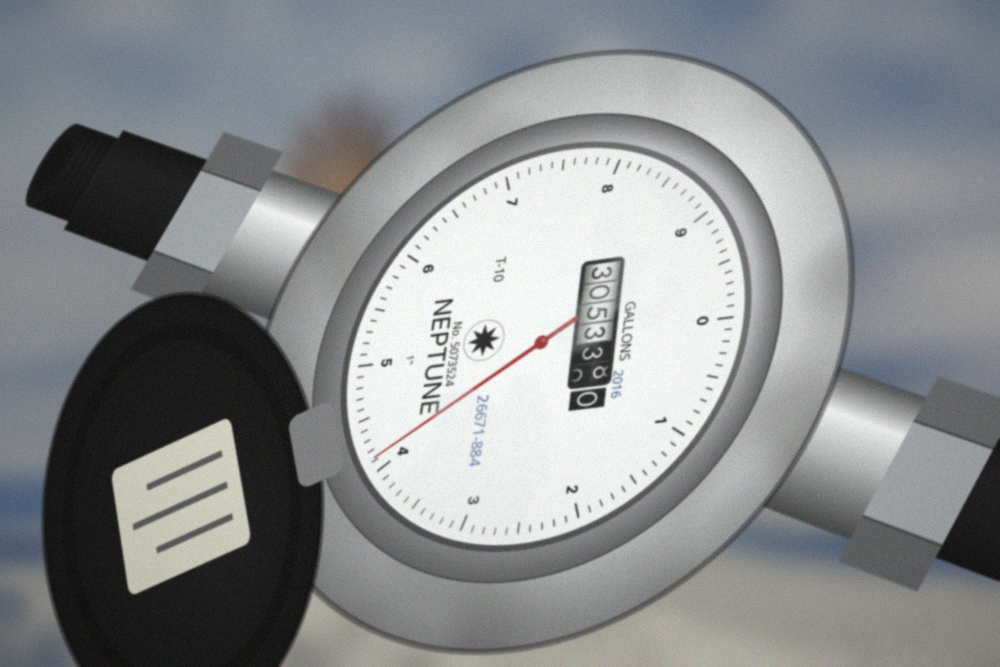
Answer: 3053384.1 gal
